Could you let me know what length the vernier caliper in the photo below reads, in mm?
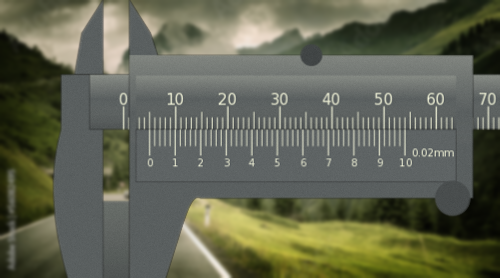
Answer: 5.0 mm
